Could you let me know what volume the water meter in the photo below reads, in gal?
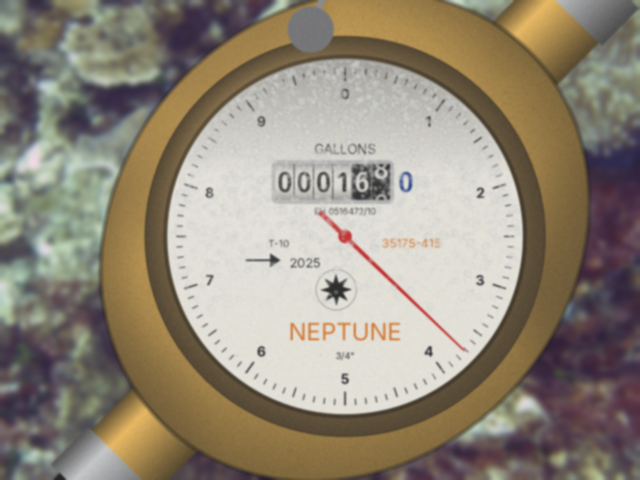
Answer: 1683.7 gal
